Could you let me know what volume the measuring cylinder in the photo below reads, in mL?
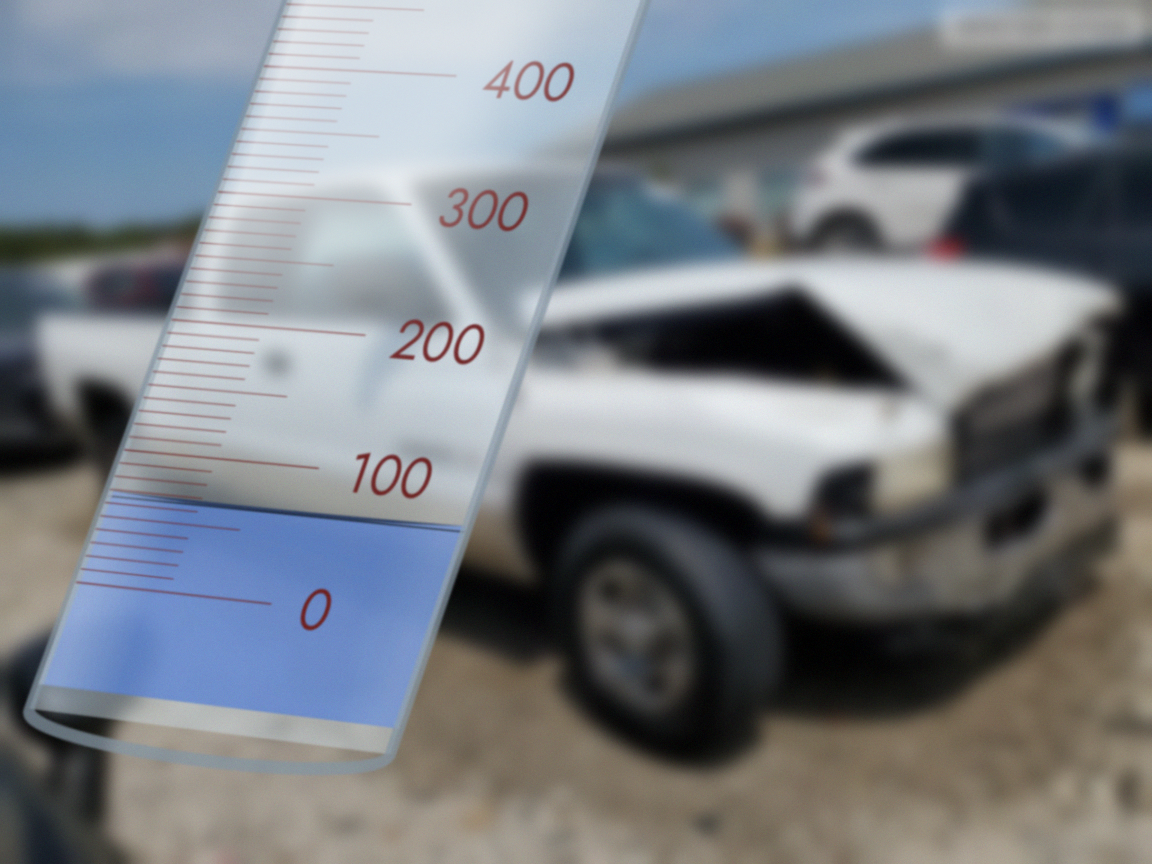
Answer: 65 mL
